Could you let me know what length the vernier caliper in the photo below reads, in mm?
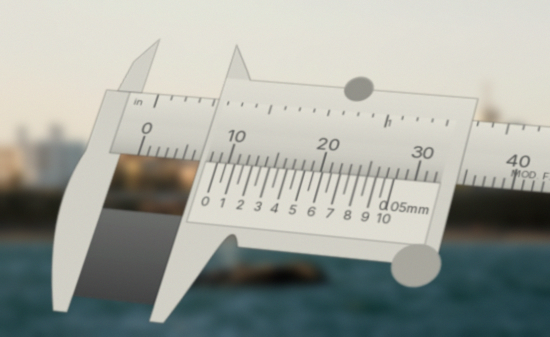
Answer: 8.8 mm
